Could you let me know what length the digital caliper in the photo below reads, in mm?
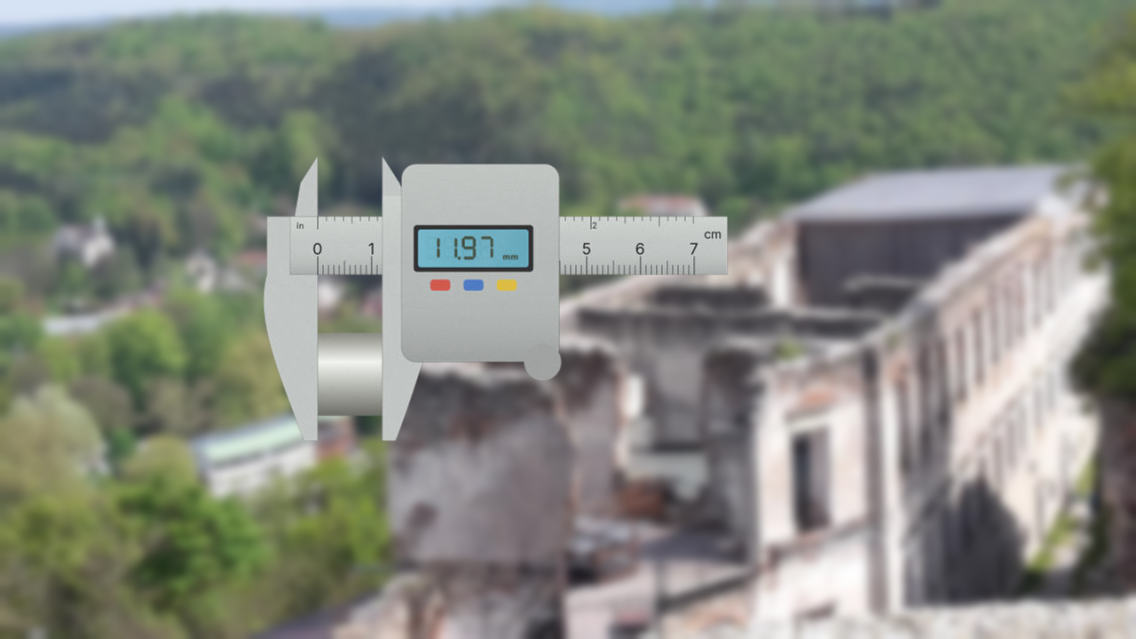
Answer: 11.97 mm
